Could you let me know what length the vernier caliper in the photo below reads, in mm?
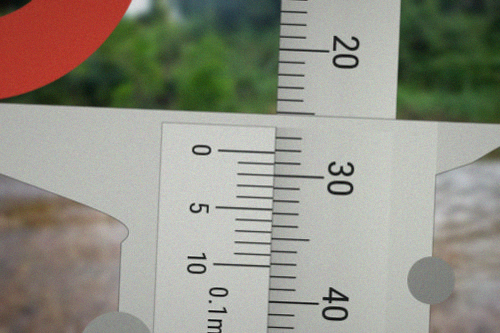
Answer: 28.2 mm
